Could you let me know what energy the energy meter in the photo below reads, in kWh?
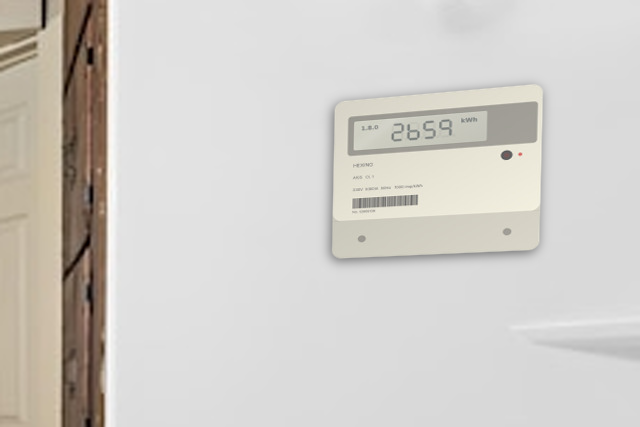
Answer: 2659 kWh
